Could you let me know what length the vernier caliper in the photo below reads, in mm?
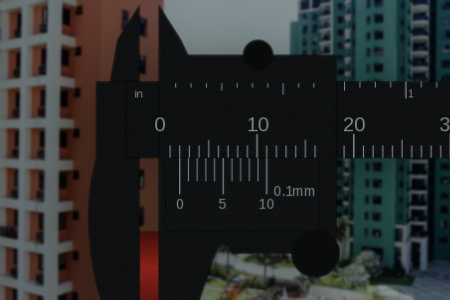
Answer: 2.0 mm
